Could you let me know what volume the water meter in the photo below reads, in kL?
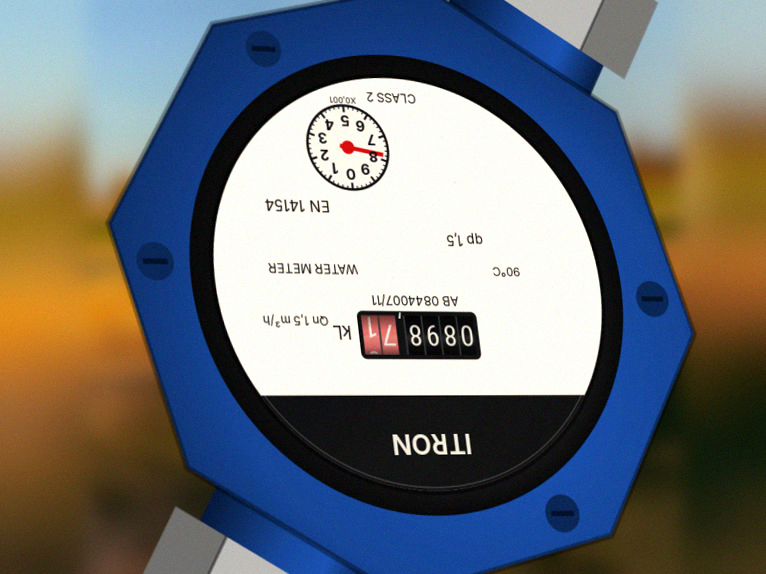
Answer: 898.707 kL
